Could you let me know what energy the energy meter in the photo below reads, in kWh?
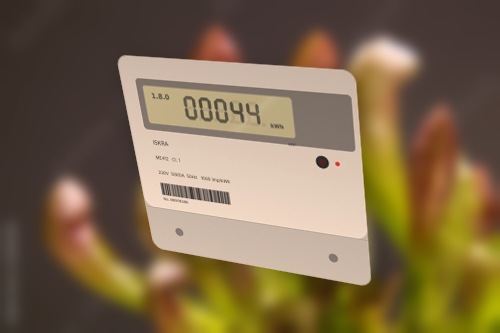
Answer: 44 kWh
